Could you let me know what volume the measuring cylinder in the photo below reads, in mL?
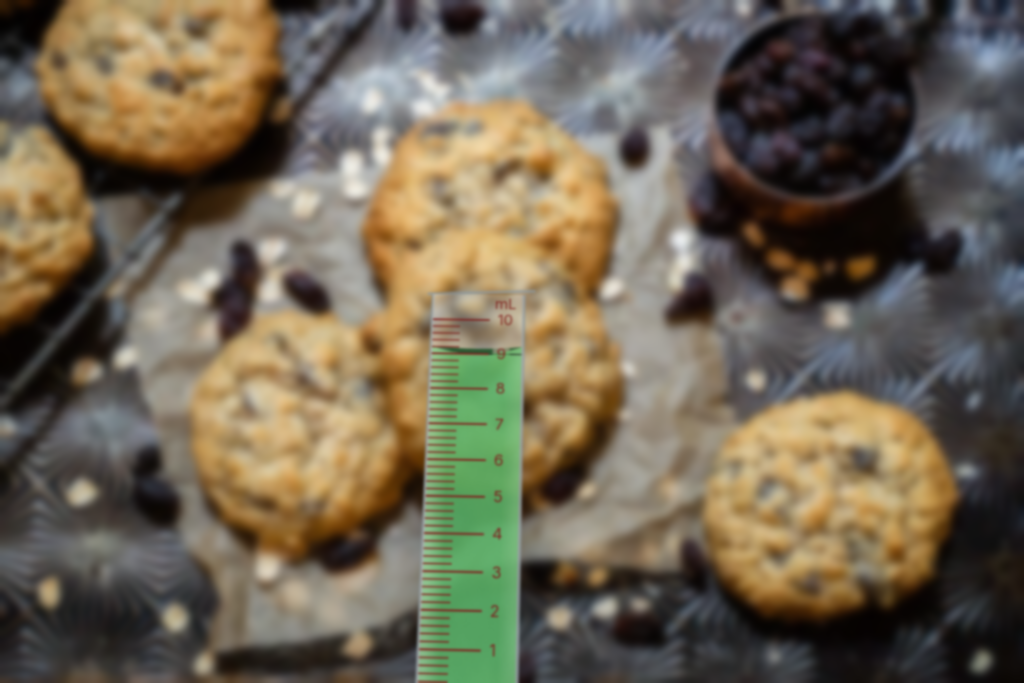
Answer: 9 mL
